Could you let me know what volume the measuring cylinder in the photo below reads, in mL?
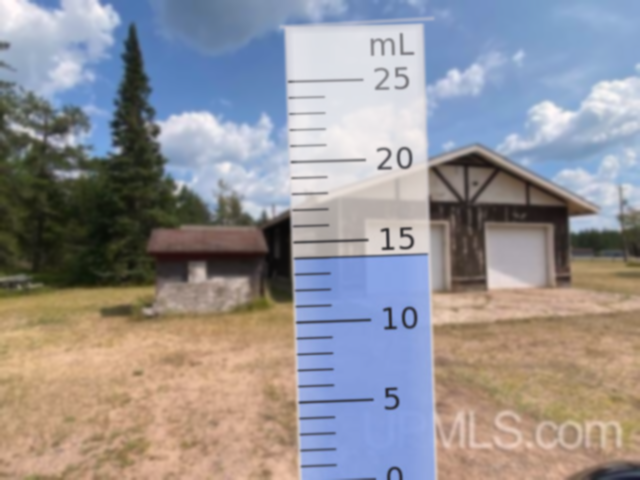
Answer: 14 mL
